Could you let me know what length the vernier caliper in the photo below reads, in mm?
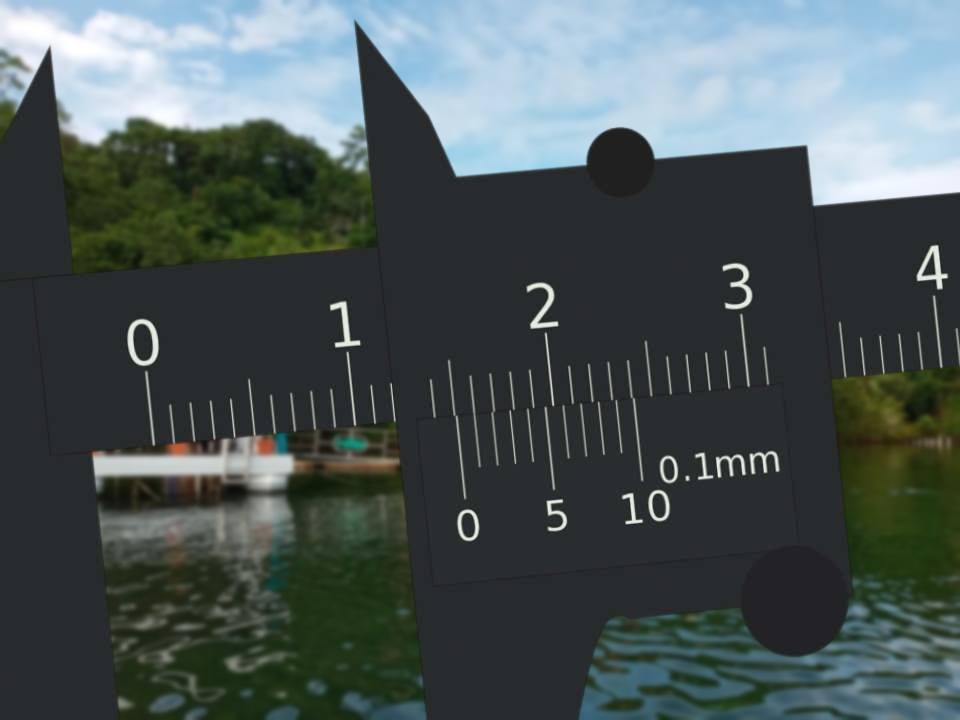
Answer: 15.1 mm
